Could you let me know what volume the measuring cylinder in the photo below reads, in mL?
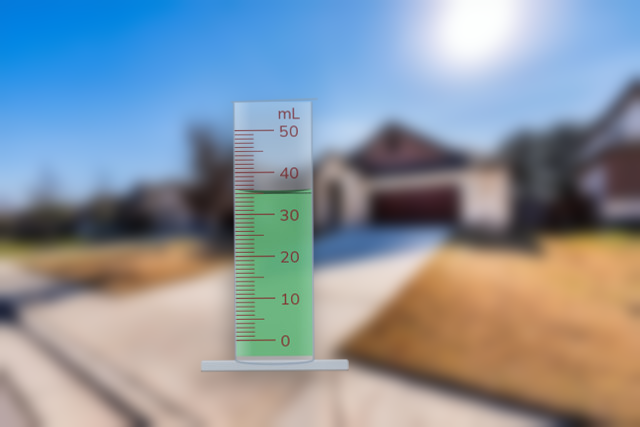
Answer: 35 mL
